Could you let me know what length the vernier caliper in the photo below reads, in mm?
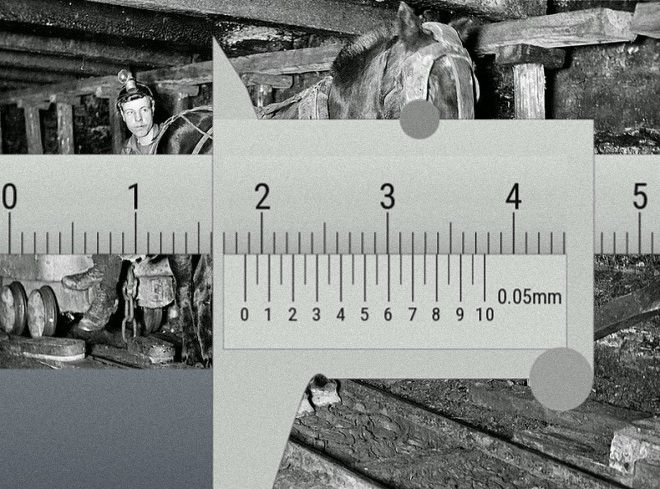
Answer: 18.7 mm
